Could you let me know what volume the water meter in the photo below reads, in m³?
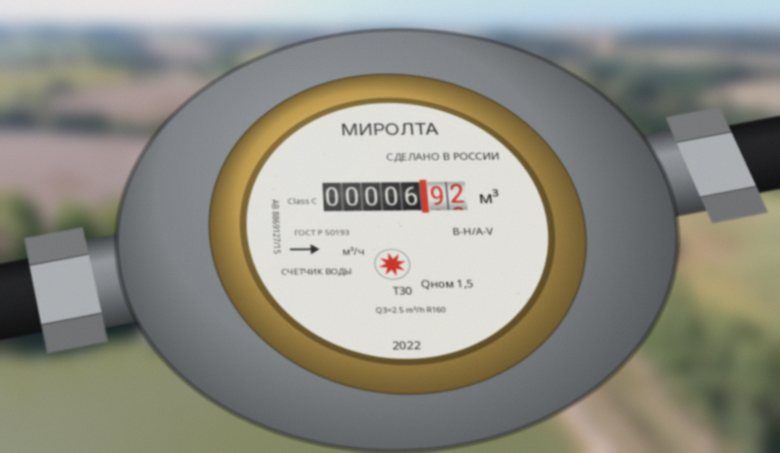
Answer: 6.92 m³
